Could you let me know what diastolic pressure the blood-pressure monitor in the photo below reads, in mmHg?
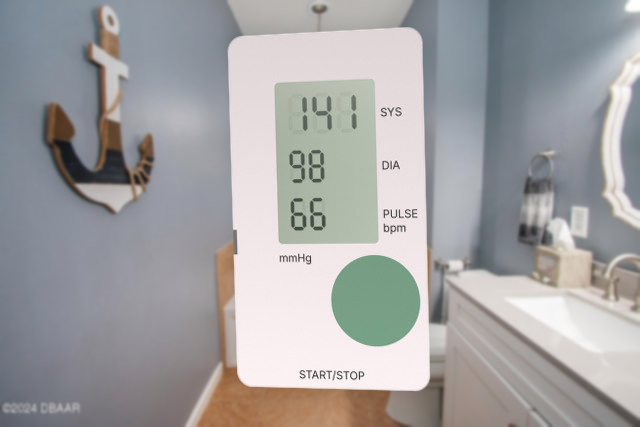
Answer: 98 mmHg
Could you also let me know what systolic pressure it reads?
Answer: 141 mmHg
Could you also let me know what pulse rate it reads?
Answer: 66 bpm
